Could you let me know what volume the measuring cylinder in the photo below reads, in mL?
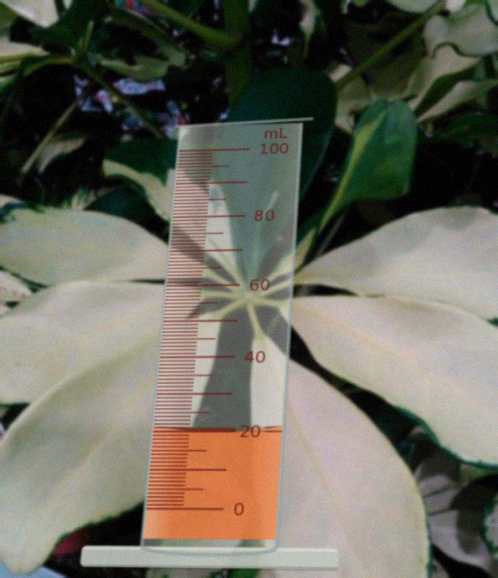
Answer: 20 mL
